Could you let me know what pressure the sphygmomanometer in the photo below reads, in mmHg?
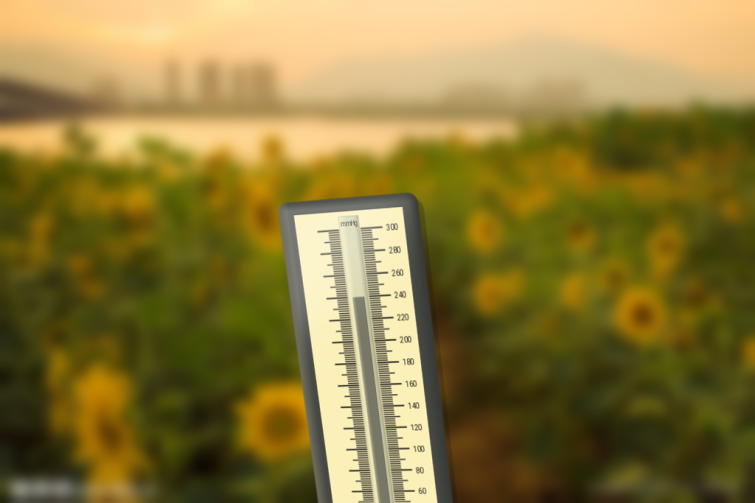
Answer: 240 mmHg
